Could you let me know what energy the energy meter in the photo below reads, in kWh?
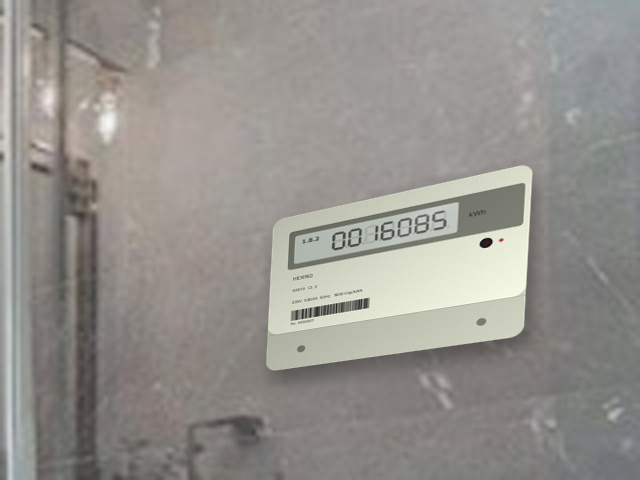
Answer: 16085 kWh
